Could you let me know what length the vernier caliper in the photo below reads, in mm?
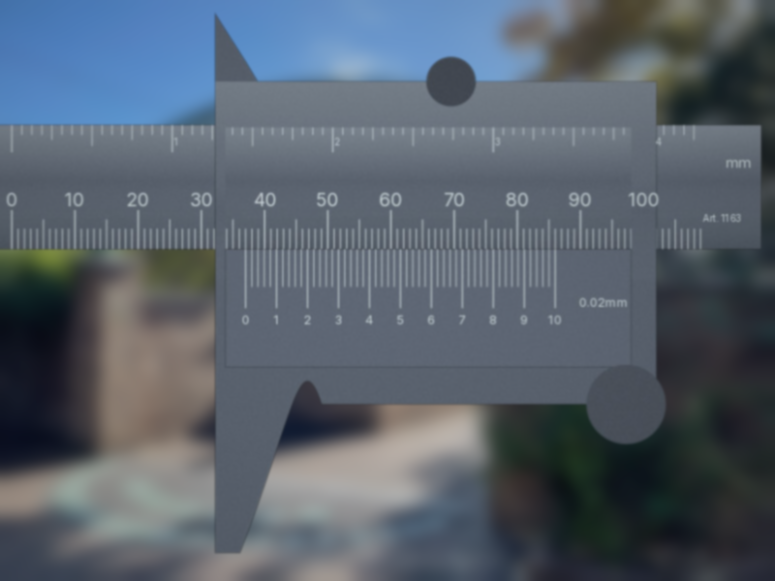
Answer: 37.0 mm
